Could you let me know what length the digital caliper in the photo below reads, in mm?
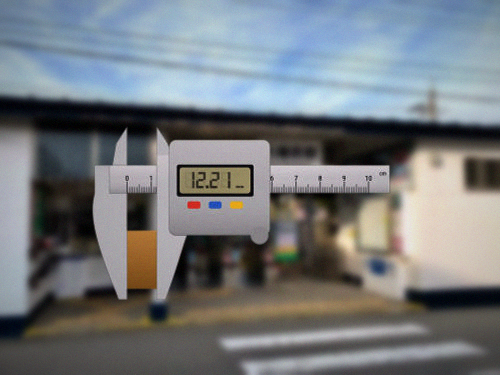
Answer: 12.21 mm
